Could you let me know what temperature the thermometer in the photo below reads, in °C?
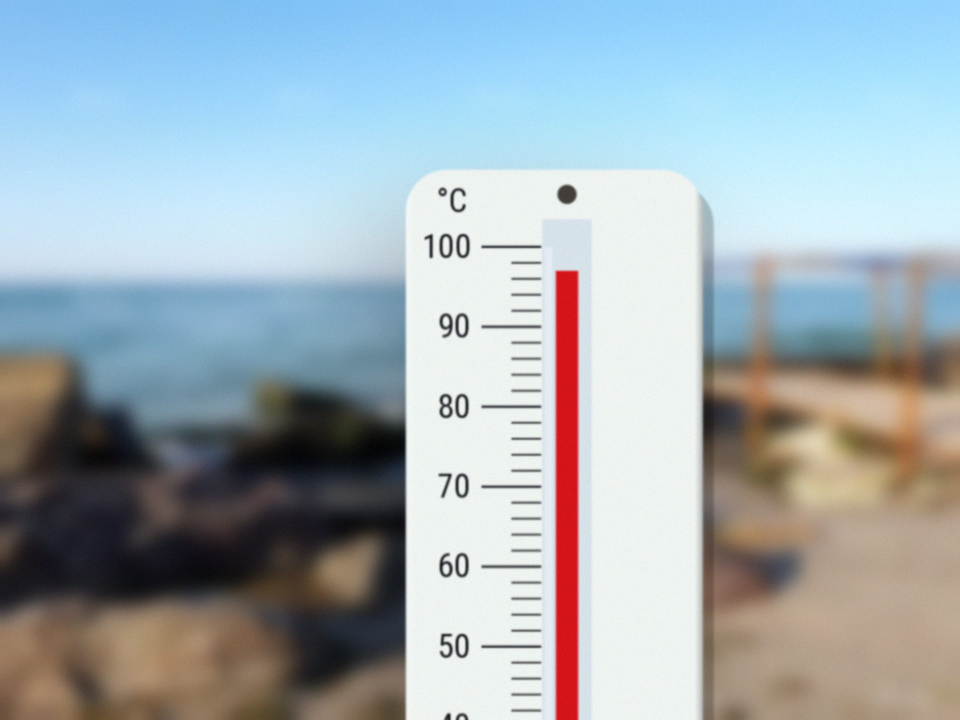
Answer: 97 °C
